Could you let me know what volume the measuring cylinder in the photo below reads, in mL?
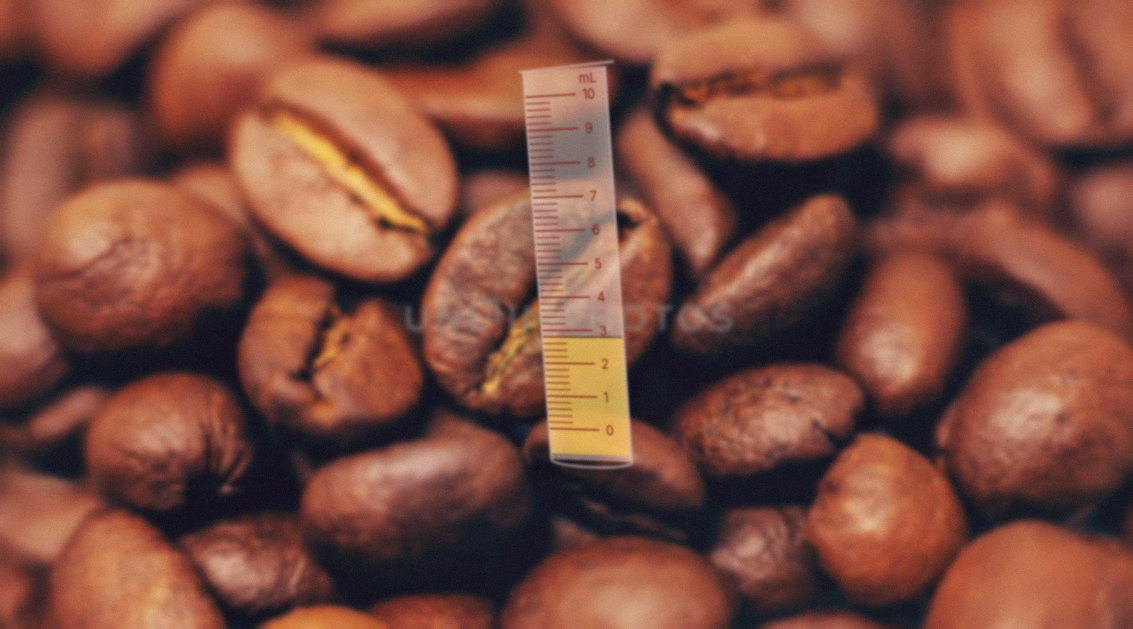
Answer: 2.8 mL
